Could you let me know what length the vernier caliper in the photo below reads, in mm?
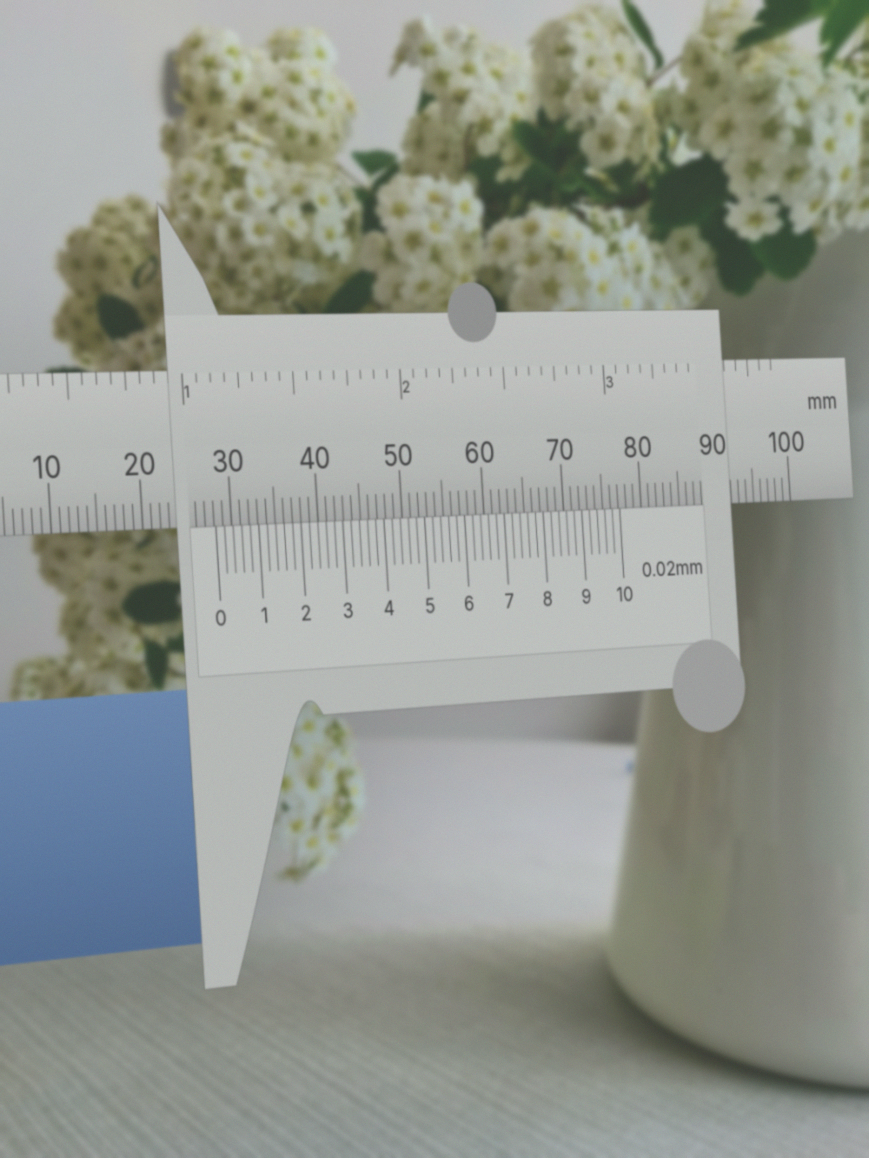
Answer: 28.2 mm
